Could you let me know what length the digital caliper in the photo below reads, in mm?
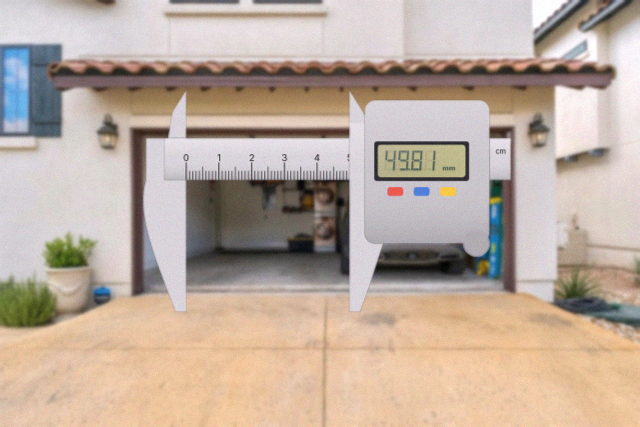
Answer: 49.81 mm
